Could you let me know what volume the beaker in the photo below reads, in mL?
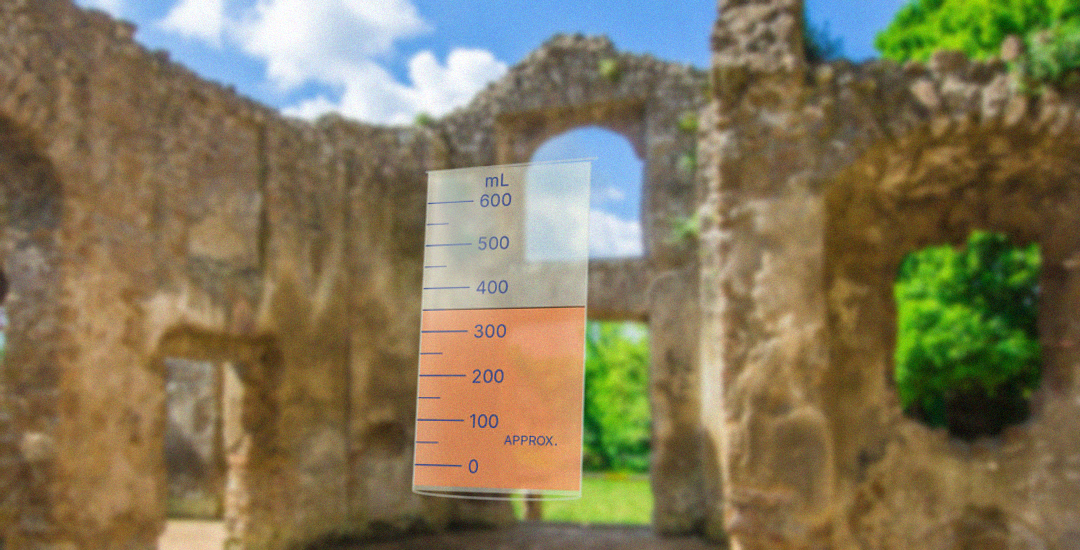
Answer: 350 mL
